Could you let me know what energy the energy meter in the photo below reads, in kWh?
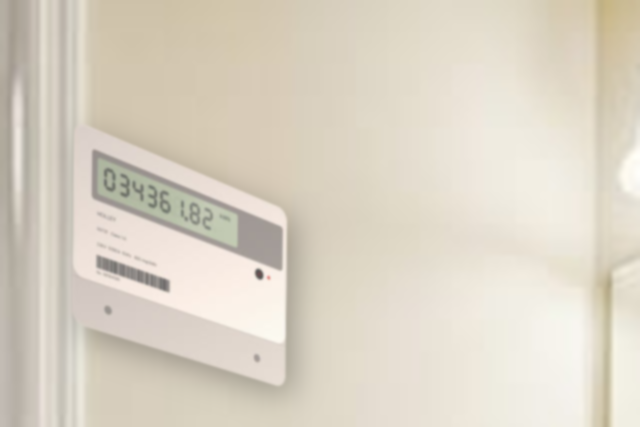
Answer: 34361.82 kWh
